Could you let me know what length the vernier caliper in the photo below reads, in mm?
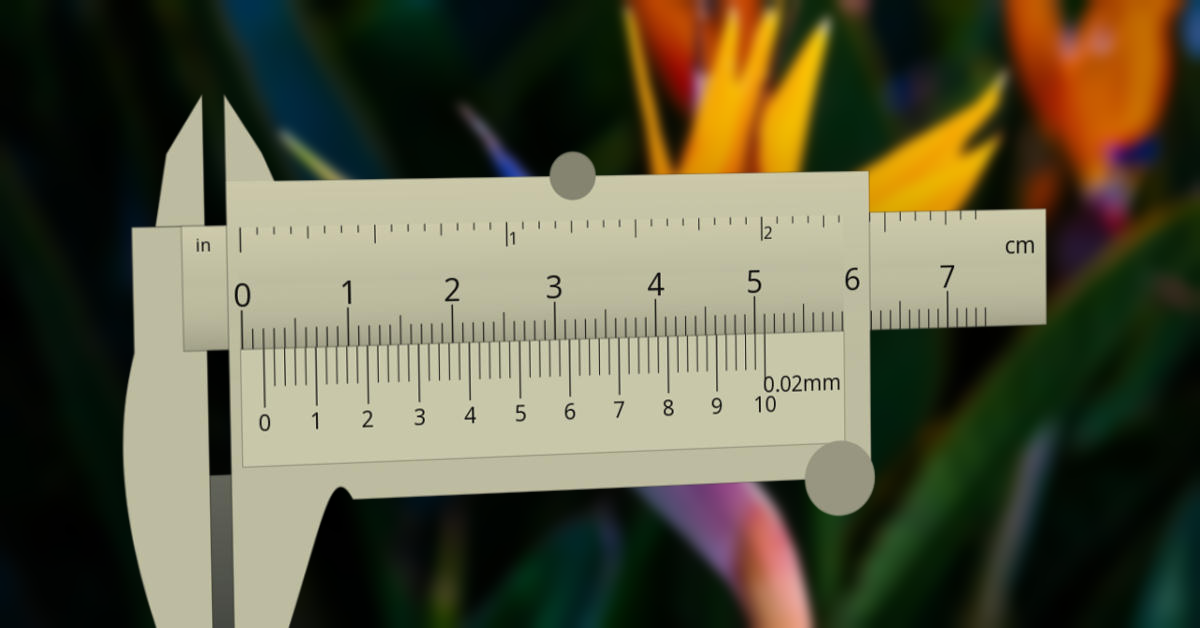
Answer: 2.0 mm
